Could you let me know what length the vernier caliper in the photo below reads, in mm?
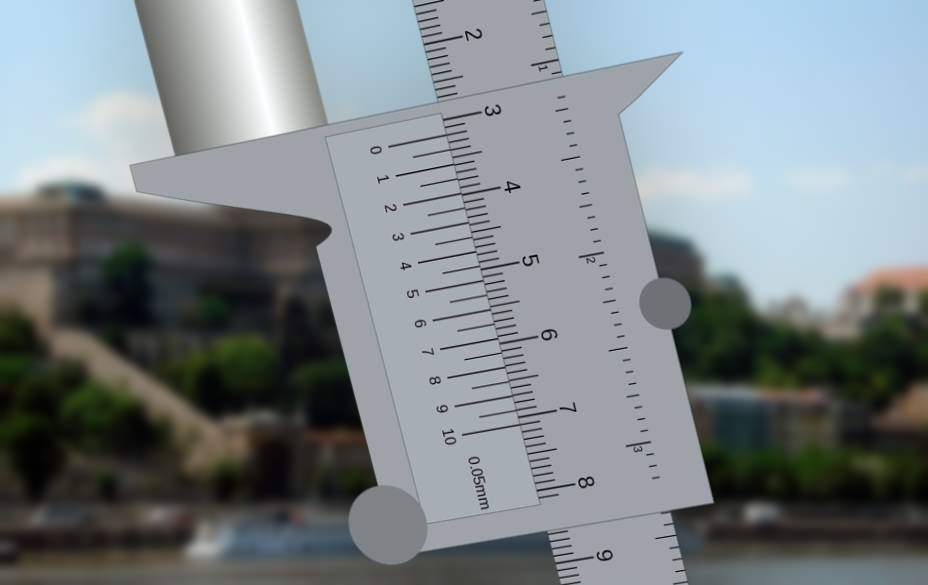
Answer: 32.0 mm
